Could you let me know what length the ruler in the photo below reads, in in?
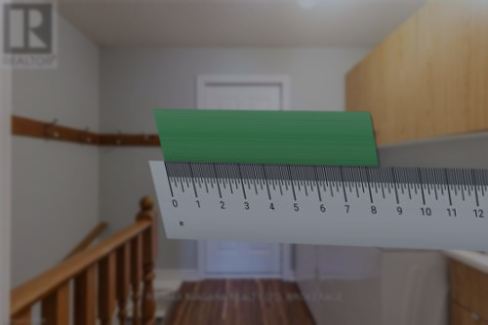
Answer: 8.5 in
